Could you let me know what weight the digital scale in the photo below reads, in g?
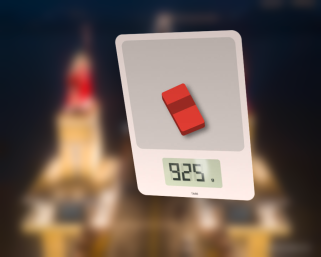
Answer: 925 g
